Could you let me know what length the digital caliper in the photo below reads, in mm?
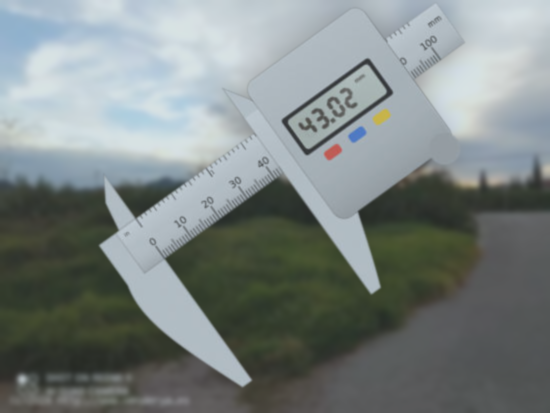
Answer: 43.02 mm
